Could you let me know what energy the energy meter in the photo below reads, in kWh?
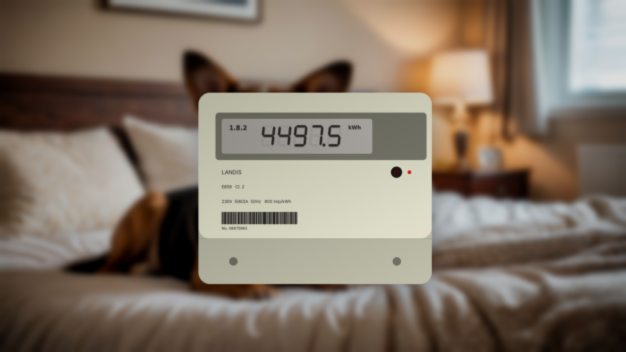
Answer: 4497.5 kWh
